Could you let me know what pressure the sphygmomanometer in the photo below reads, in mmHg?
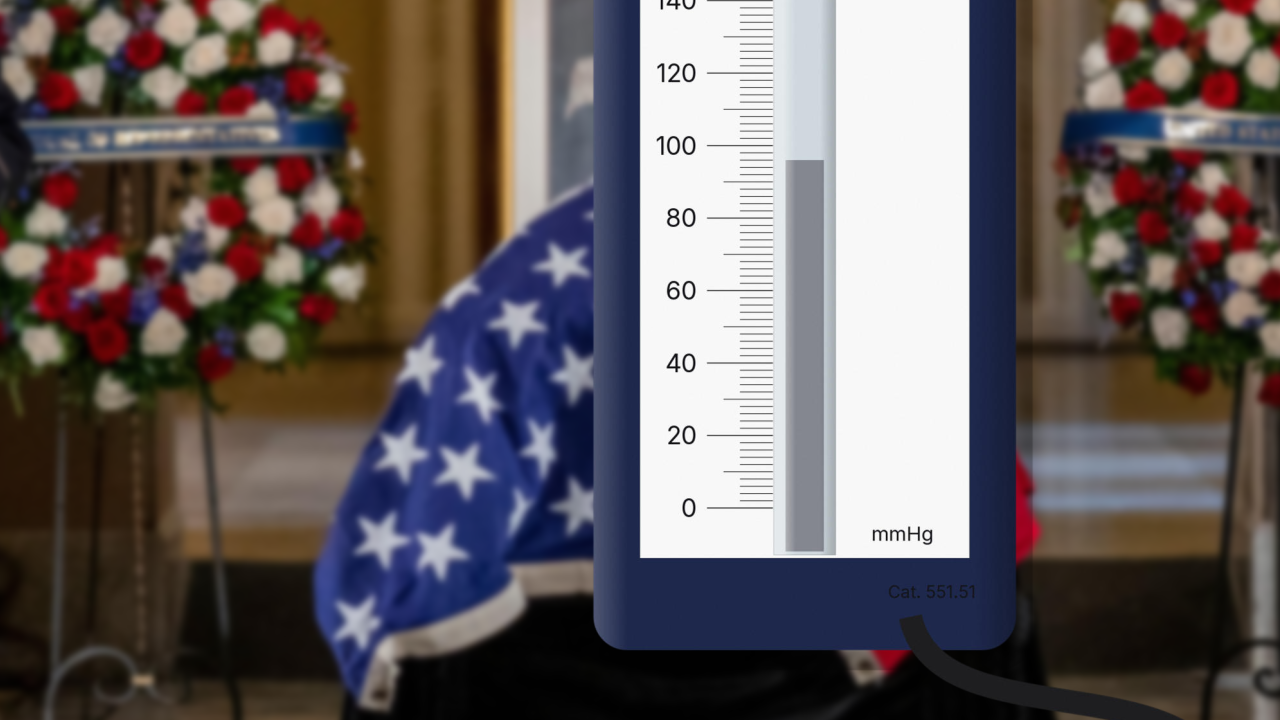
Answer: 96 mmHg
